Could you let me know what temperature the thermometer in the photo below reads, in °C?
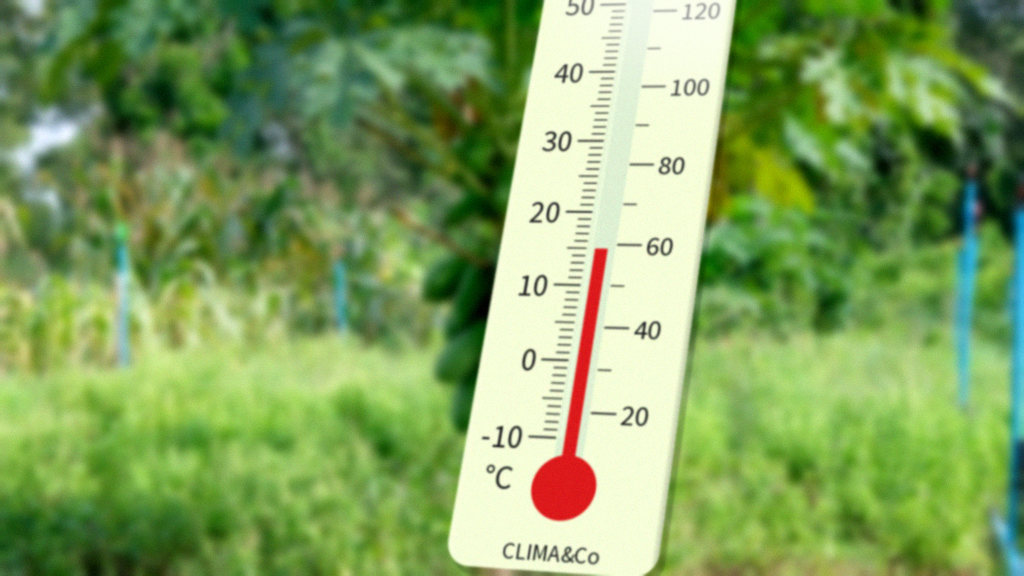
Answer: 15 °C
